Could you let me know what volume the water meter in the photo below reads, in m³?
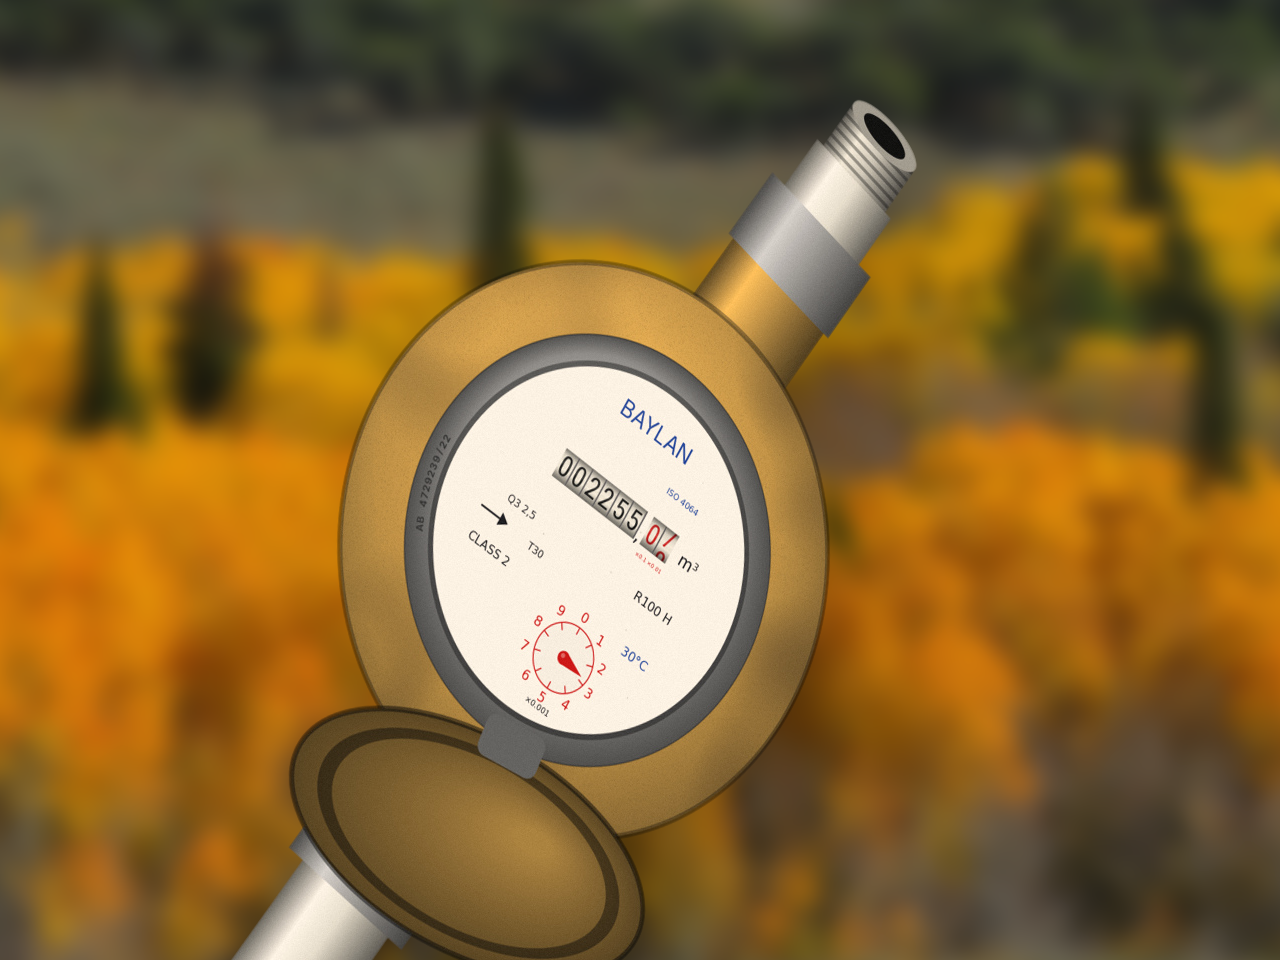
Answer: 2255.072 m³
